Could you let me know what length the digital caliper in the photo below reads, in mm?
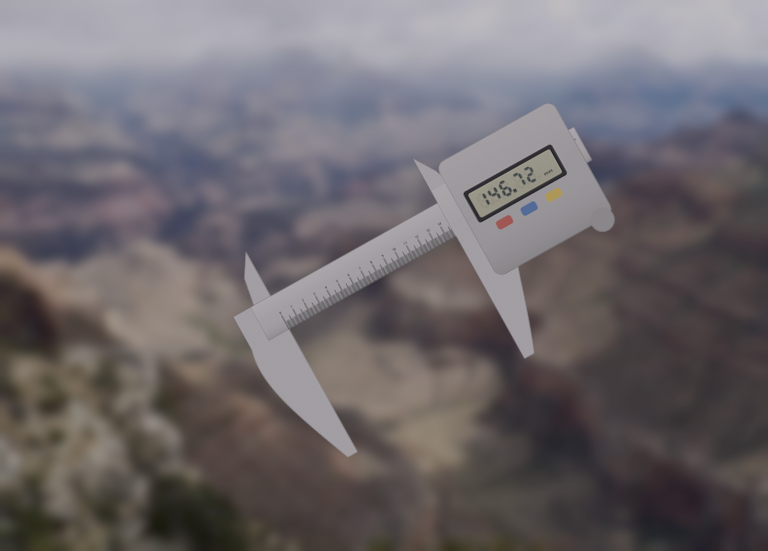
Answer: 146.72 mm
